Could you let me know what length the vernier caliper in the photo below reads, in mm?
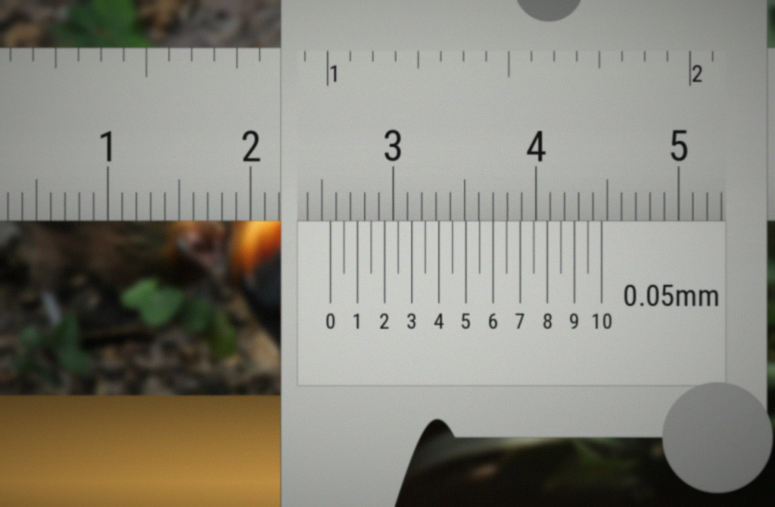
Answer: 25.6 mm
